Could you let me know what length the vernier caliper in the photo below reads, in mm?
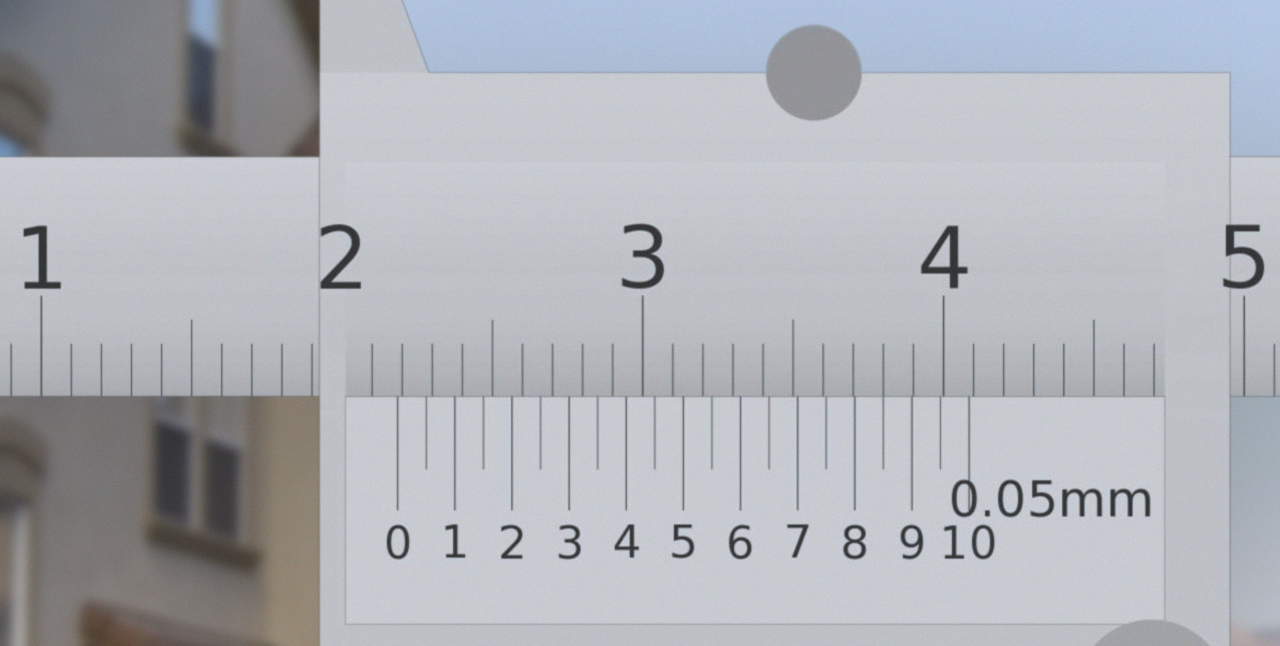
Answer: 21.85 mm
